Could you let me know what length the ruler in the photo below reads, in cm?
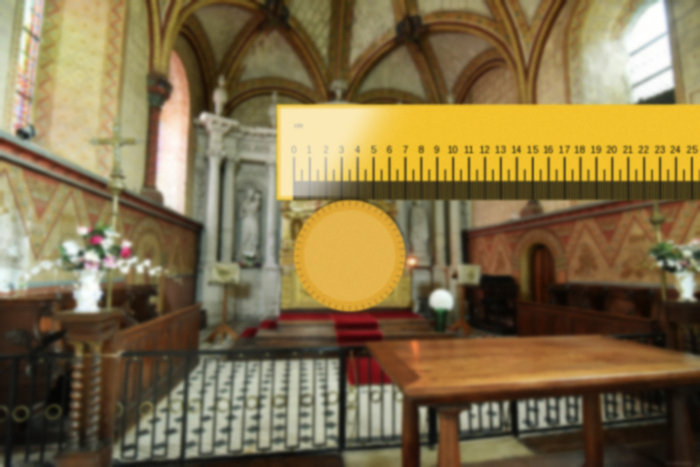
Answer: 7 cm
